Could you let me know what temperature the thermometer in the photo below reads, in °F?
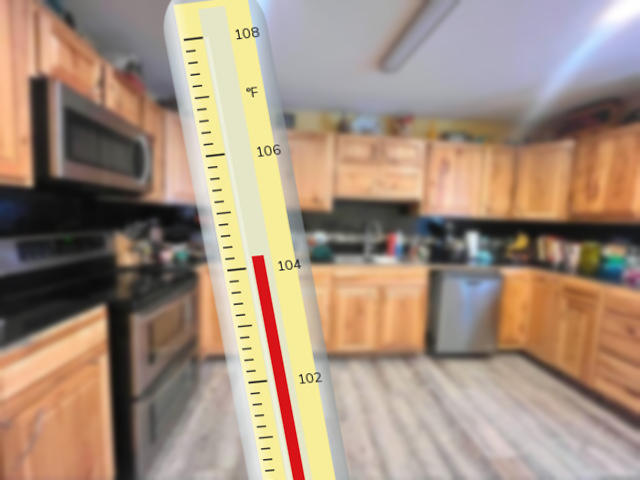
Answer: 104.2 °F
